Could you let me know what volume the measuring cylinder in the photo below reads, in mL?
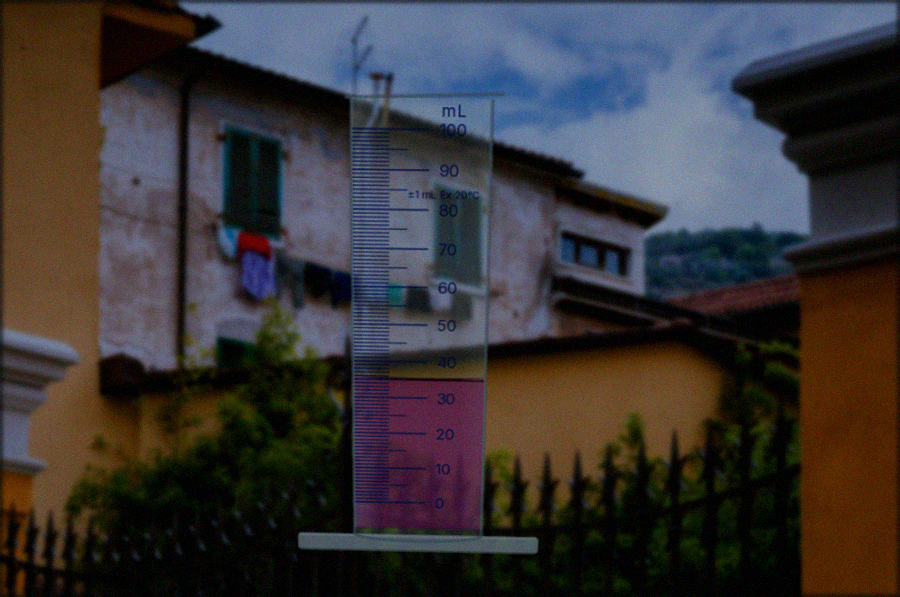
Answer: 35 mL
